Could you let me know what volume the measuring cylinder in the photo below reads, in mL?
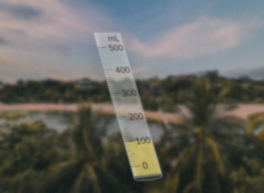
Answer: 100 mL
